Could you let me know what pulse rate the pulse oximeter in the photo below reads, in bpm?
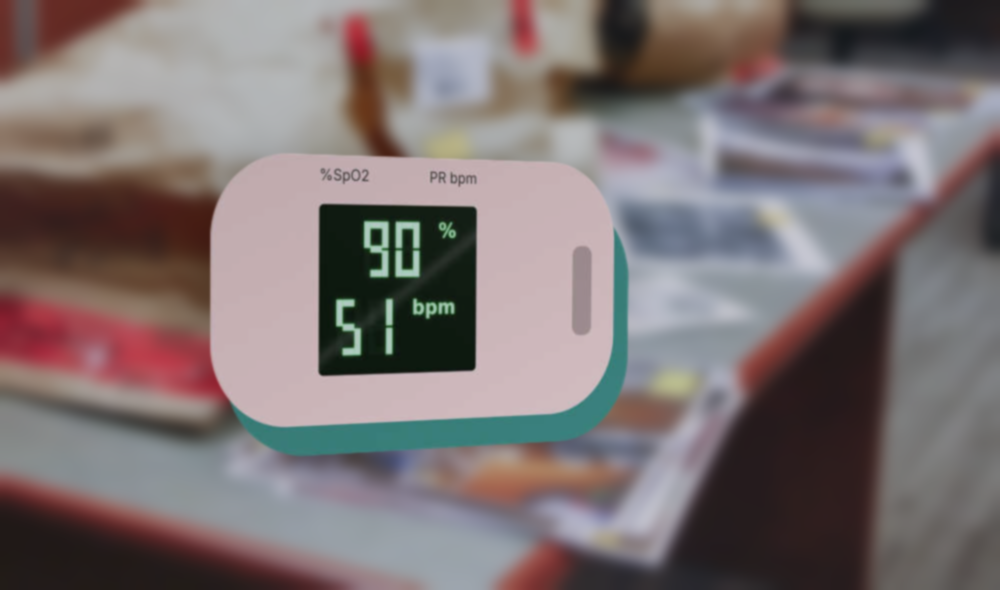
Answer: 51 bpm
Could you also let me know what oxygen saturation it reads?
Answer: 90 %
